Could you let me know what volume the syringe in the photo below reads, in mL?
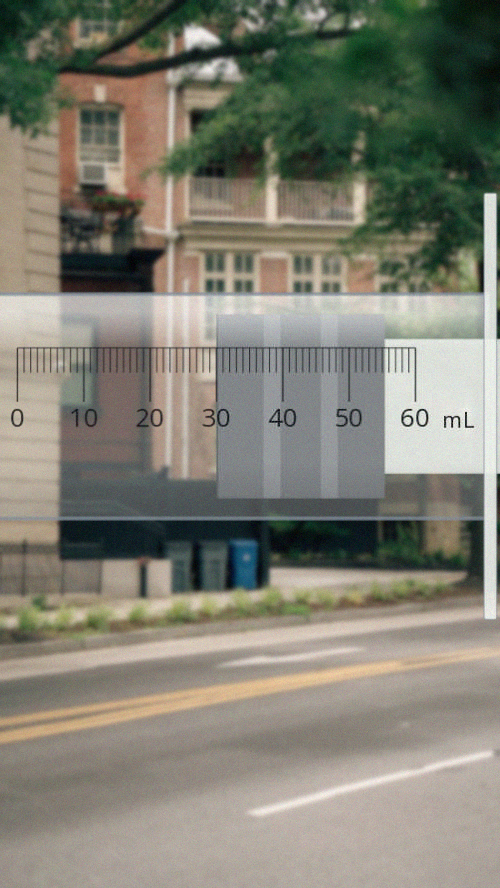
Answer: 30 mL
